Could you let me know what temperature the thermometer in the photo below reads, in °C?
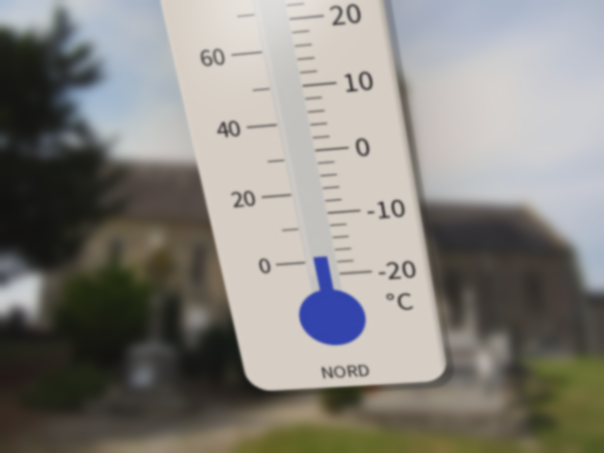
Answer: -17 °C
